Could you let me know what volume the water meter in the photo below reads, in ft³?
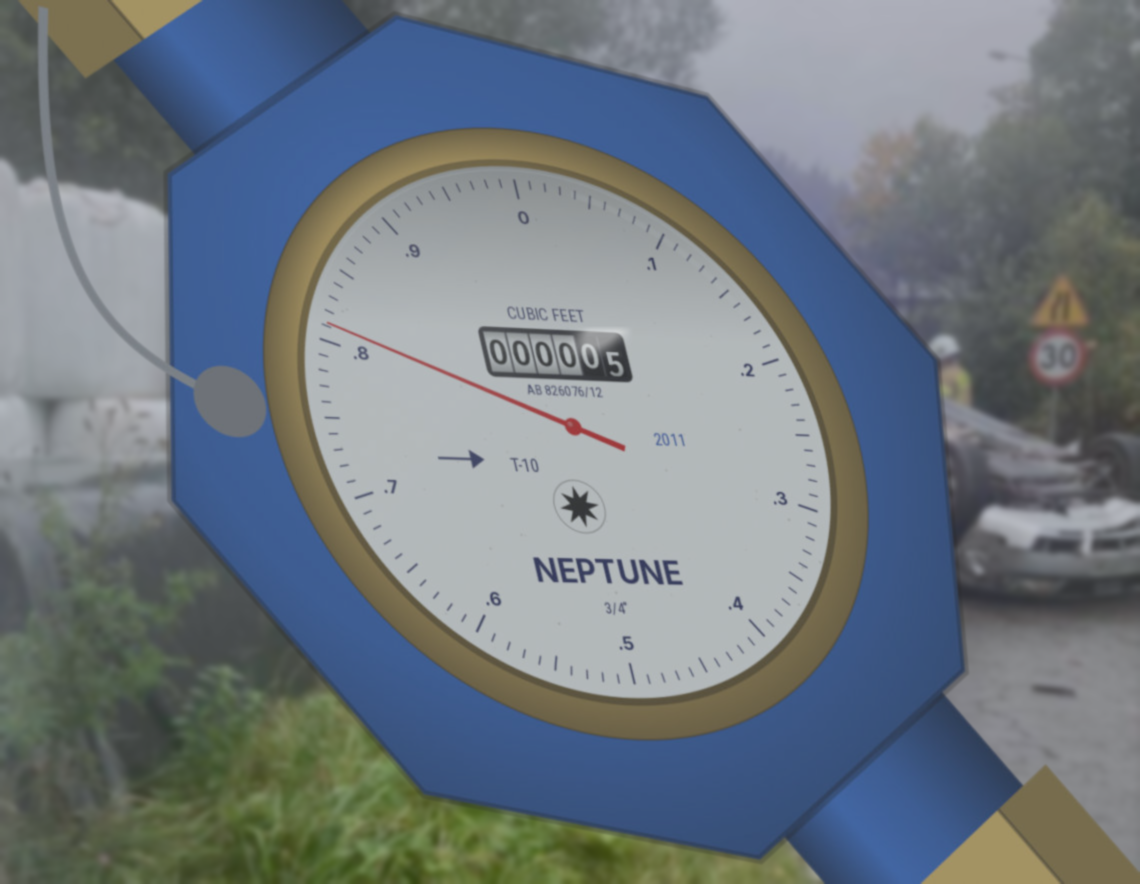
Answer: 4.81 ft³
